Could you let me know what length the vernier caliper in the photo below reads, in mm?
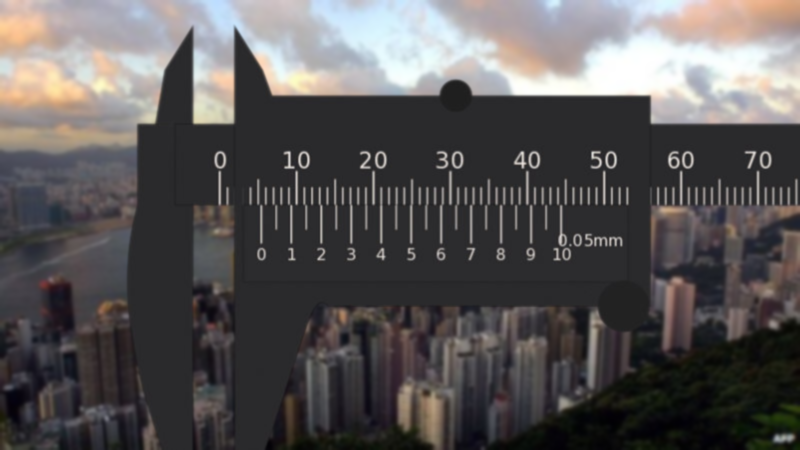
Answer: 5.4 mm
